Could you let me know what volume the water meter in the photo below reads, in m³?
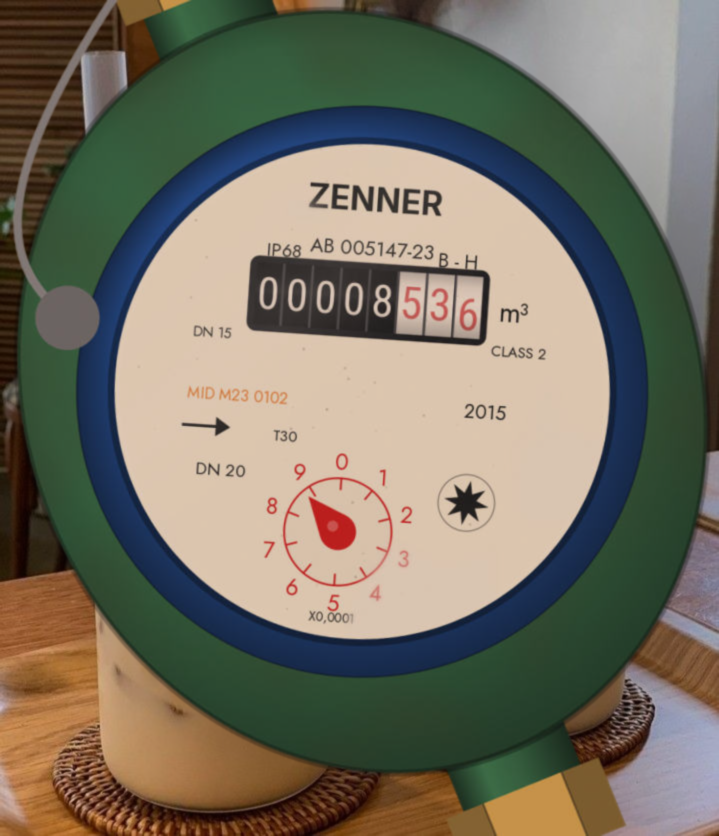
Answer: 8.5358 m³
